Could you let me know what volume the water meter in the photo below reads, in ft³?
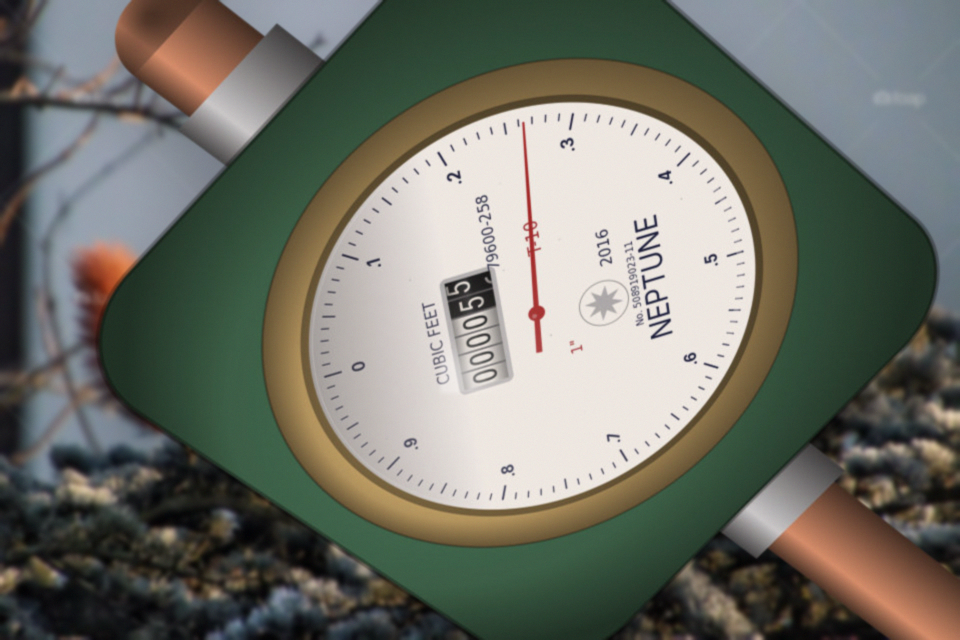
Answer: 55.26 ft³
